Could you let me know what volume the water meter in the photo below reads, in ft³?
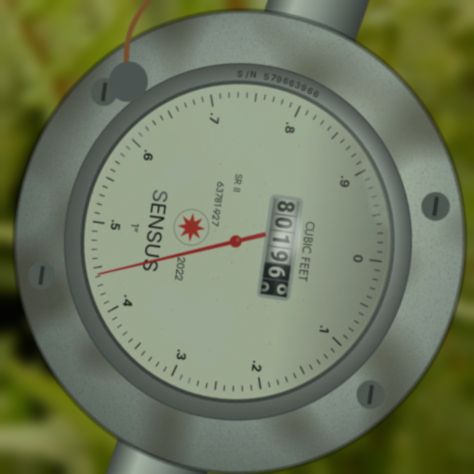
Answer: 801968.44 ft³
